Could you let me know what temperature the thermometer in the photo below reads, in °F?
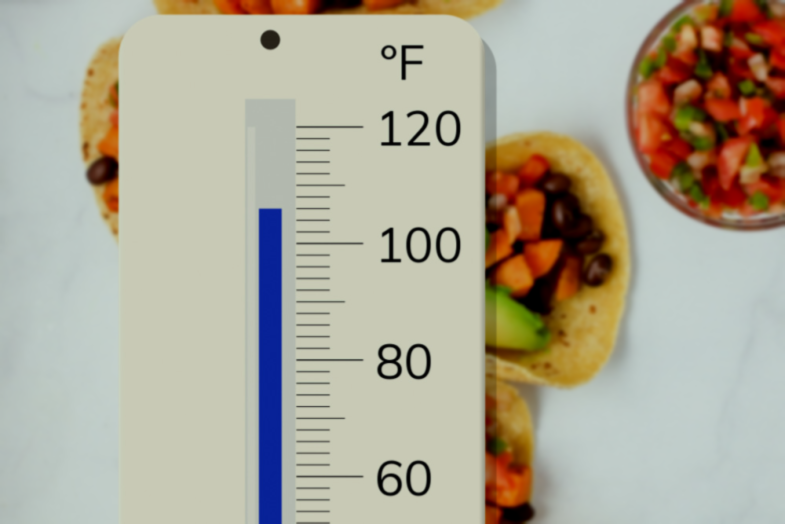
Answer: 106 °F
